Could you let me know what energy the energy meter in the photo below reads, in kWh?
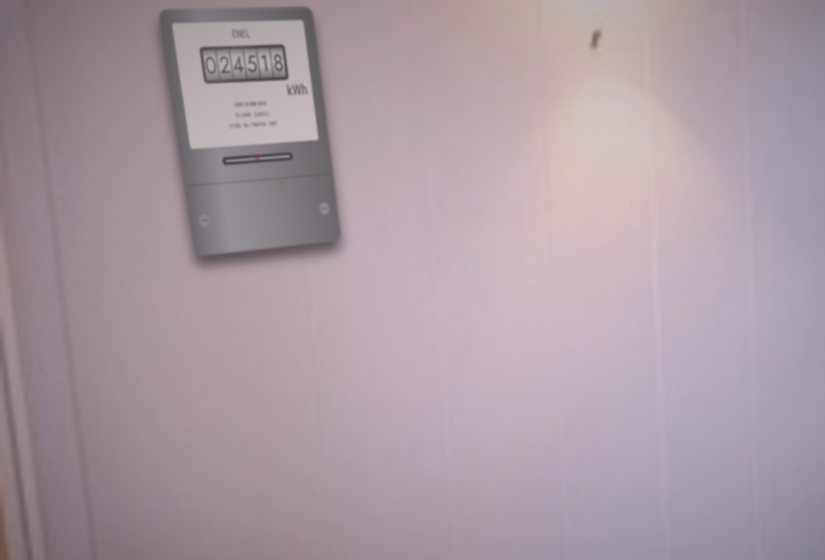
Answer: 24518 kWh
